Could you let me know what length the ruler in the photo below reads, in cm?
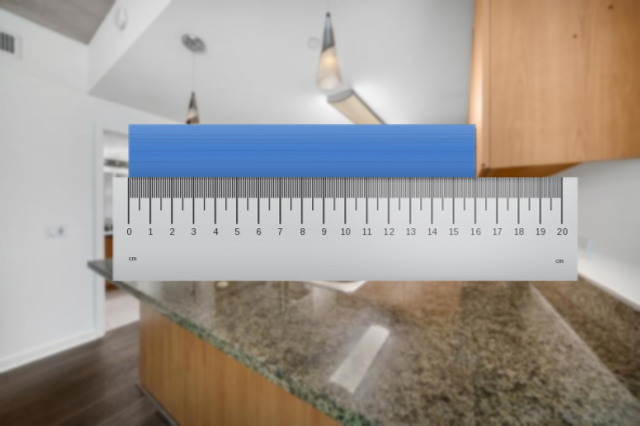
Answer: 16 cm
